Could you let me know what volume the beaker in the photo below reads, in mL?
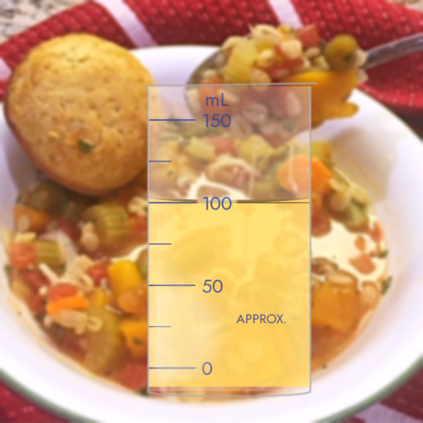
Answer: 100 mL
